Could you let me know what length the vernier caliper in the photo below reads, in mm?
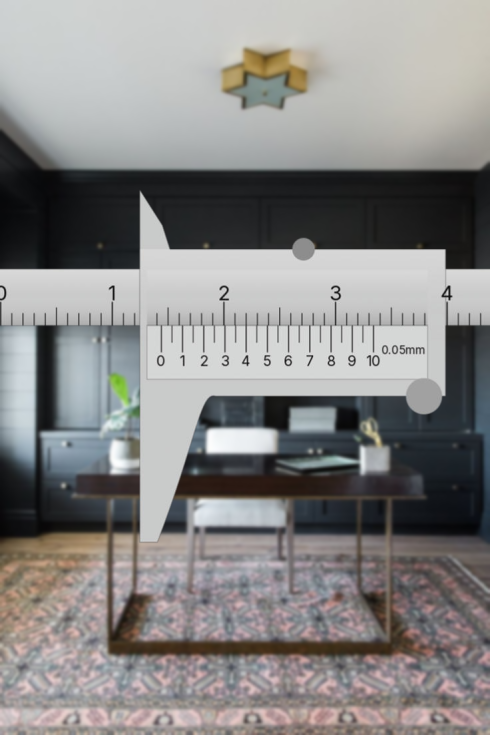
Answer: 14.4 mm
